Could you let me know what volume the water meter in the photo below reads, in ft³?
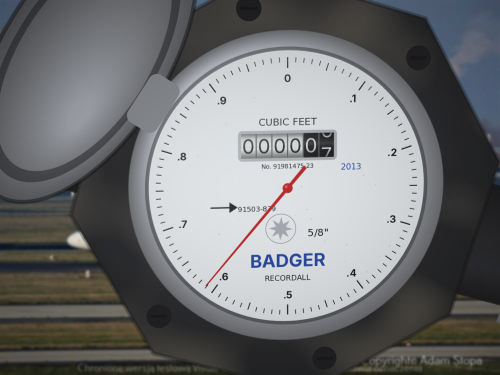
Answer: 6.61 ft³
